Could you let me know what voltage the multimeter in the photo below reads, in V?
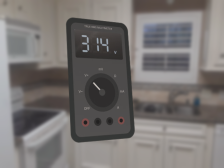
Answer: 314 V
